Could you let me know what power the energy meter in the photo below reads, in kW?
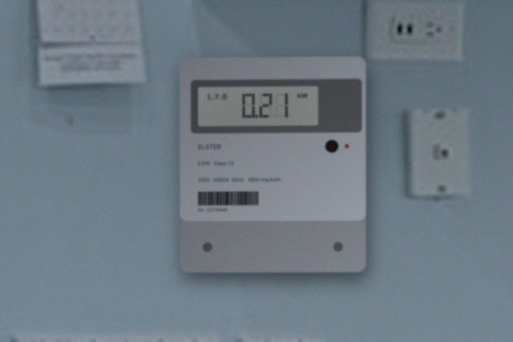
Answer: 0.21 kW
